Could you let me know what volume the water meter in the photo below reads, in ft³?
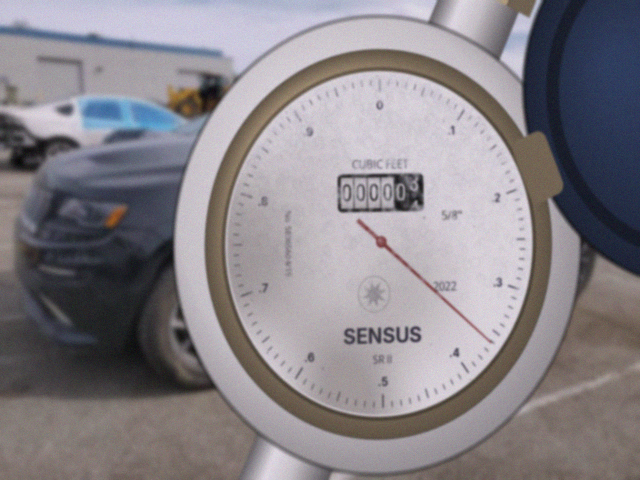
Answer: 3.36 ft³
